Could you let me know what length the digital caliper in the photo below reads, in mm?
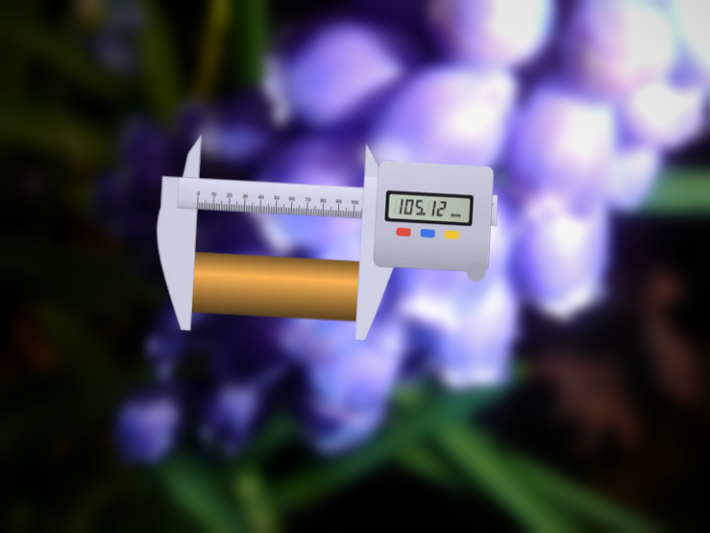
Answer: 105.12 mm
